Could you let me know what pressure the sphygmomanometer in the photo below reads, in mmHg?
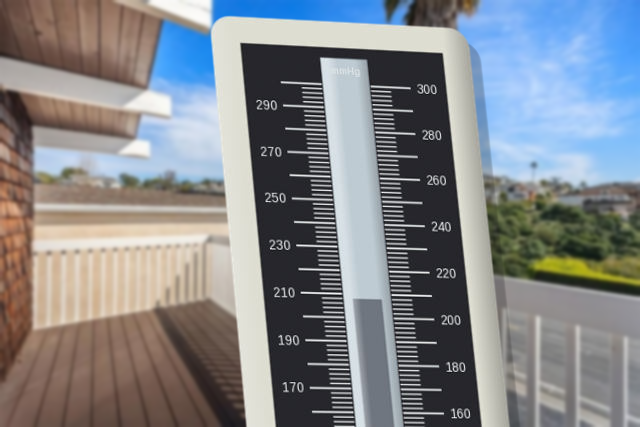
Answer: 208 mmHg
